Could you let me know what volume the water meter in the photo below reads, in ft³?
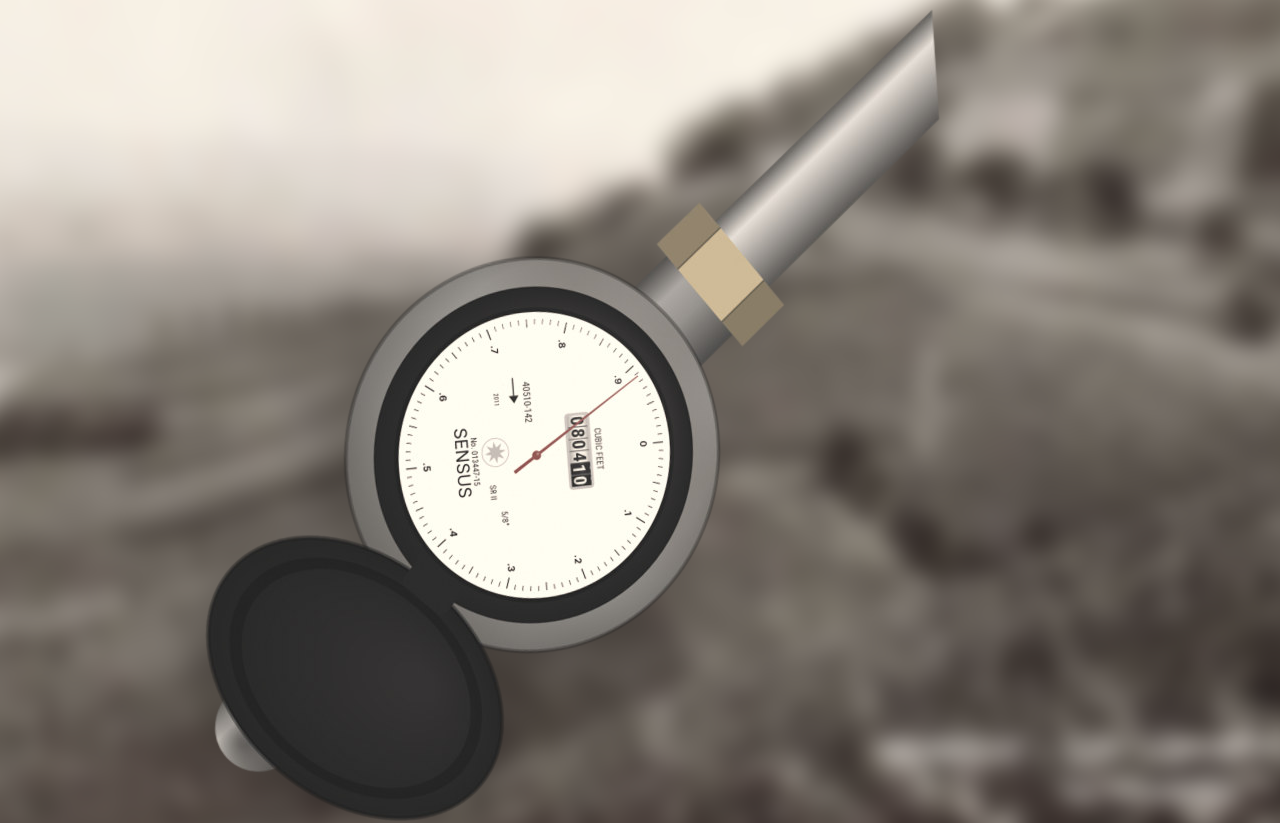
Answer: 80409.91 ft³
